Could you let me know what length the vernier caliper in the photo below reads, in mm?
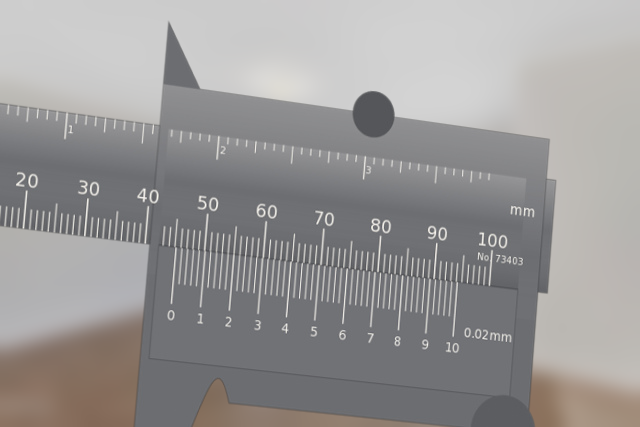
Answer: 45.2 mm
